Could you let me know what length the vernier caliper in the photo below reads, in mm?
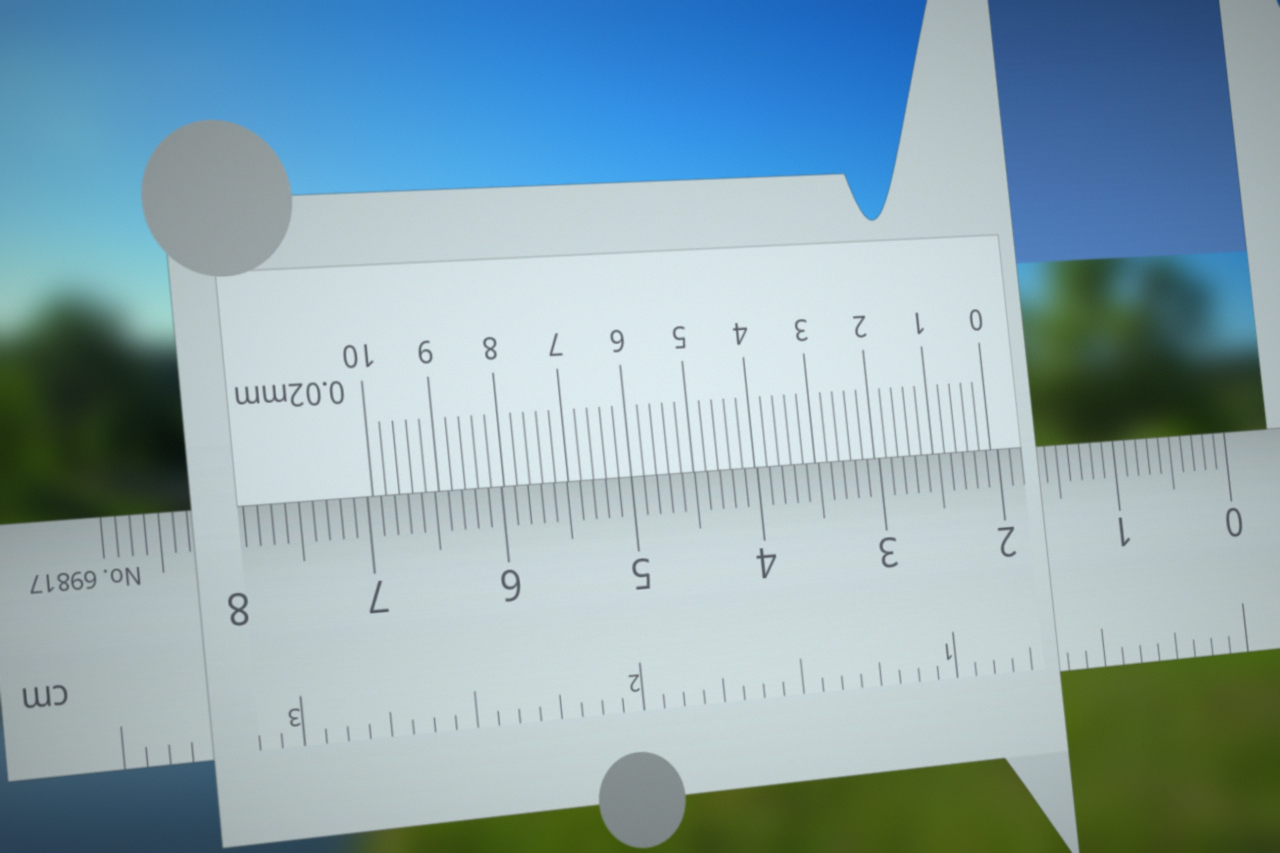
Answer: 20.6 mm
